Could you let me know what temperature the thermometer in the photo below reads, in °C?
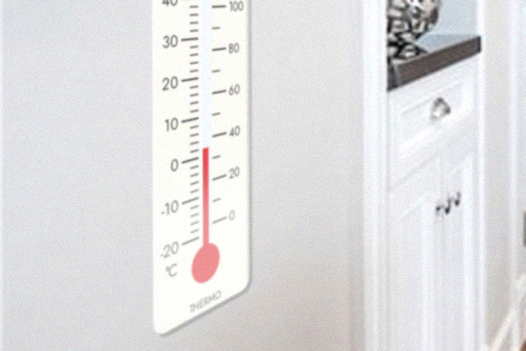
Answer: 2 °C
